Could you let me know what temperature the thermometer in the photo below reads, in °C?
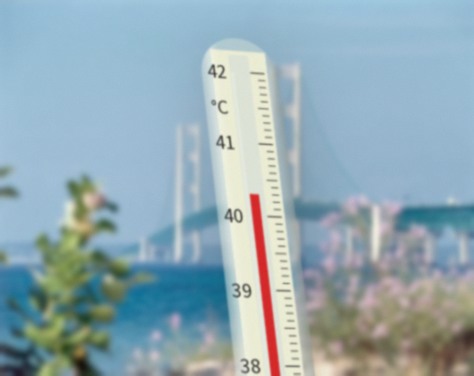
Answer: 40.3 °C
